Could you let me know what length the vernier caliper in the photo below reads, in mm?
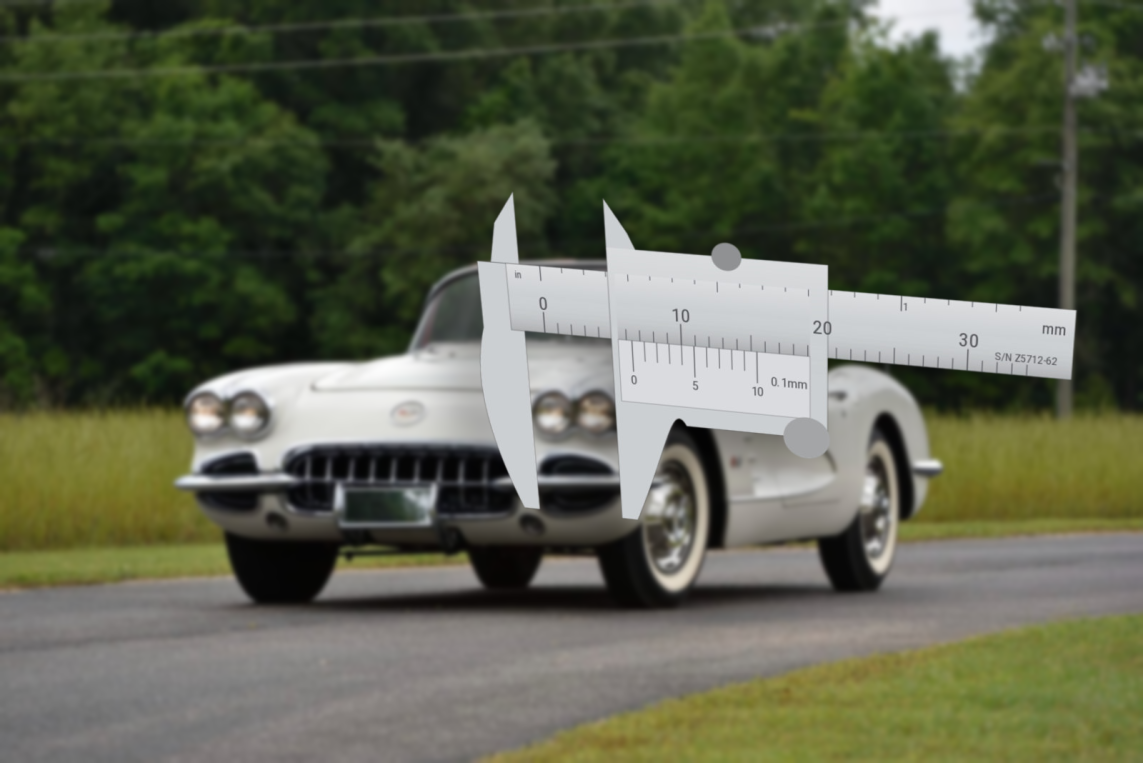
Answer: 6.4 mm
